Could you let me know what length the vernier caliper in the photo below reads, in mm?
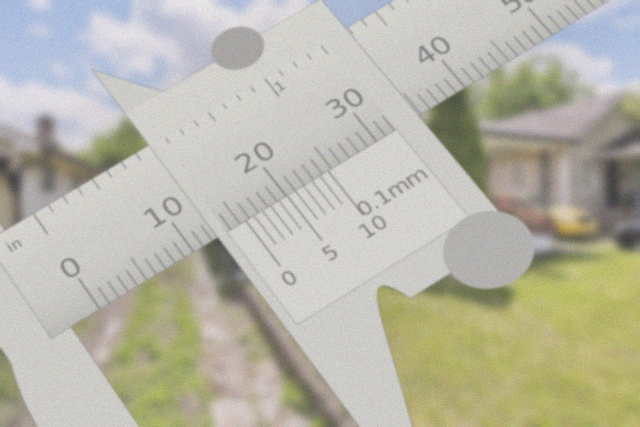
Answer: 15.6 mm
